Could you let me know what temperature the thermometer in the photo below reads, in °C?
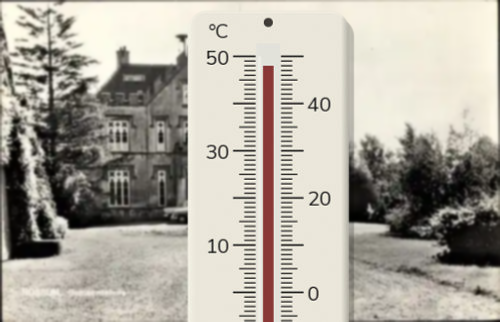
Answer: 48 °C
